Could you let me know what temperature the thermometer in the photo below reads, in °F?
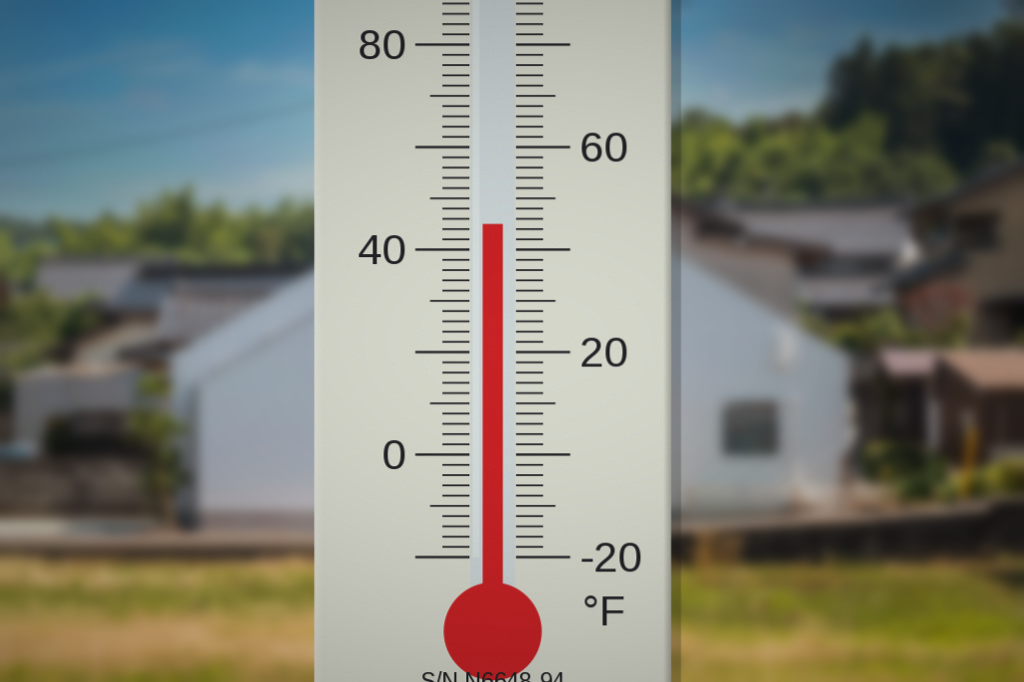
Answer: 45 °F
